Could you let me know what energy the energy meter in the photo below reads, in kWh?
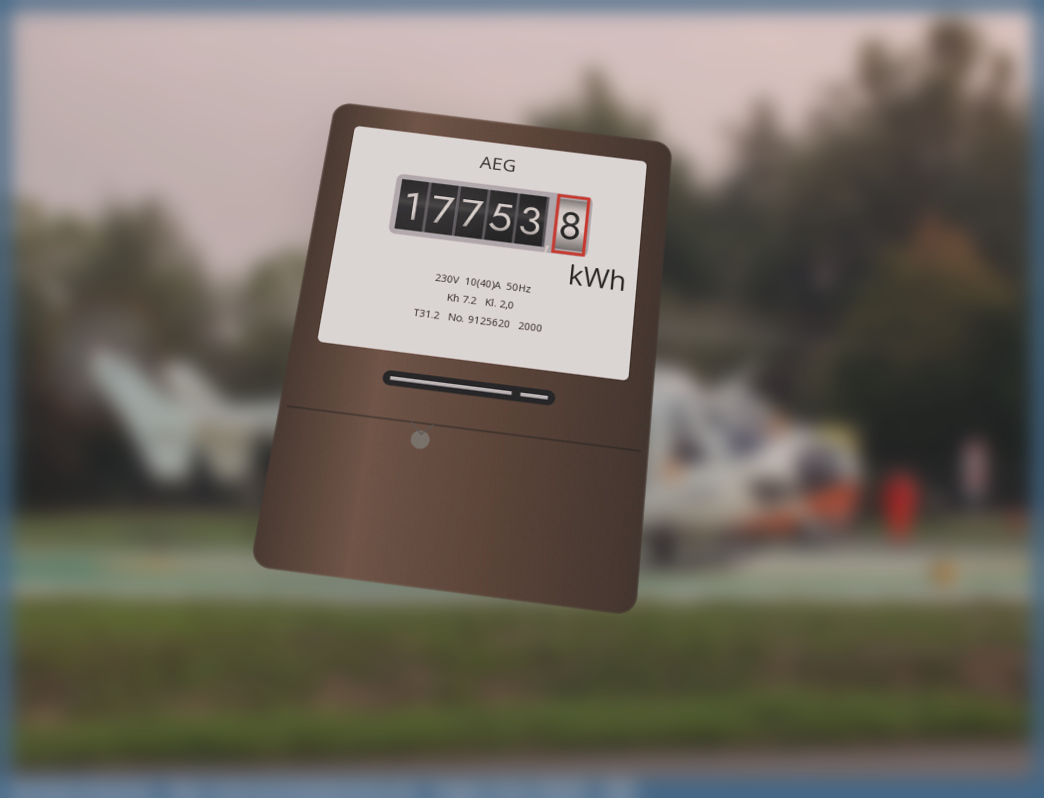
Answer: 17753.8 kWh
